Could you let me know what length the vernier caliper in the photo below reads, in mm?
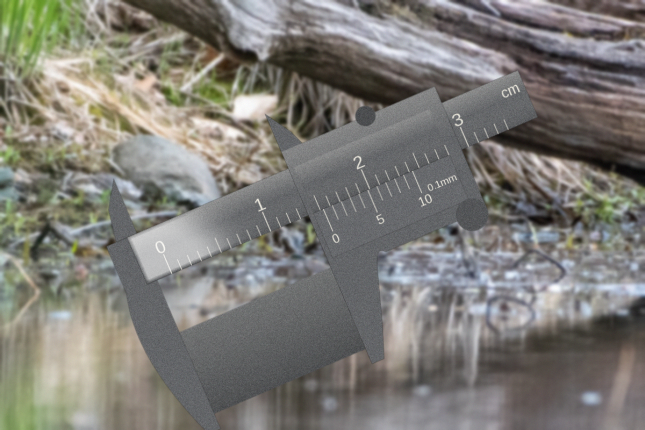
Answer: 15.3 mm
